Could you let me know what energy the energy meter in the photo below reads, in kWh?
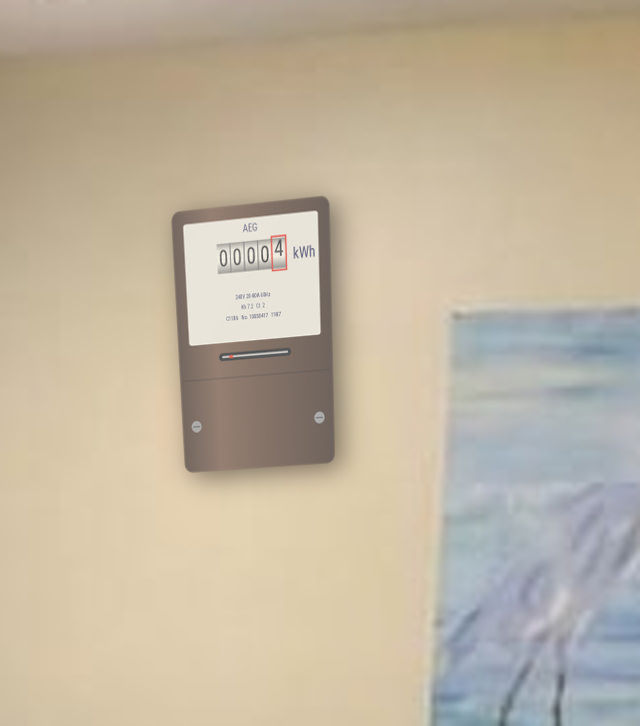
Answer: 0.4 kWh
